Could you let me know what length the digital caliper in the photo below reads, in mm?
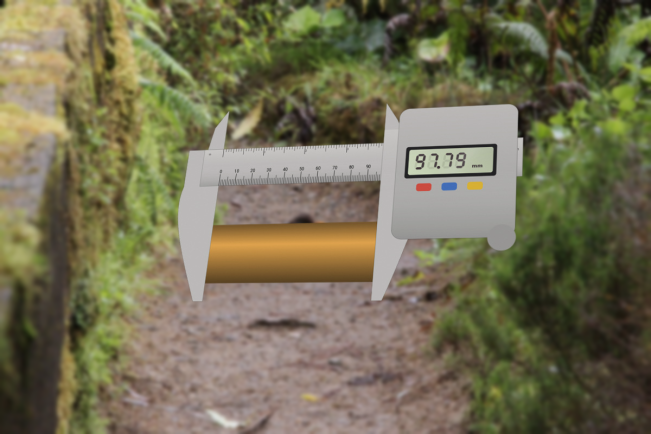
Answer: 97.79 mm
